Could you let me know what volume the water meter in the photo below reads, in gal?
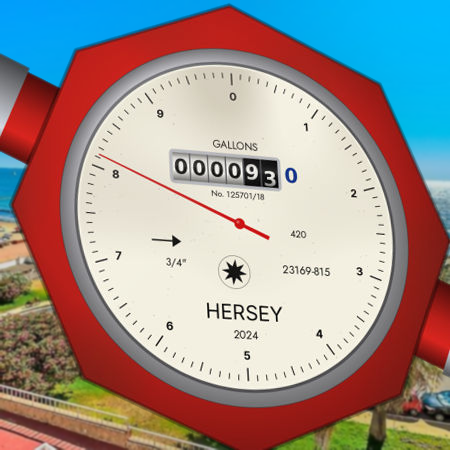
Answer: 928.1 gal
